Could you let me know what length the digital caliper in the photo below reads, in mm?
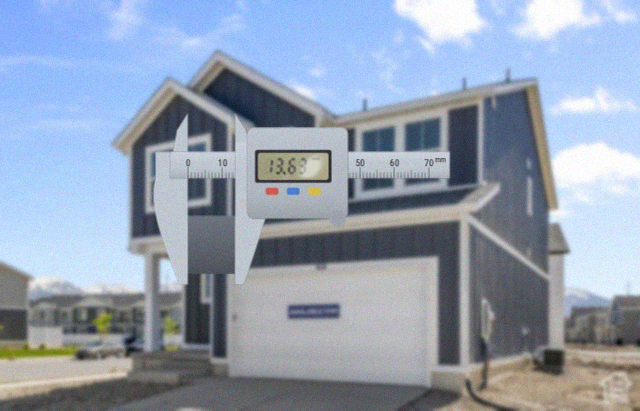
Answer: 13.63 mm
